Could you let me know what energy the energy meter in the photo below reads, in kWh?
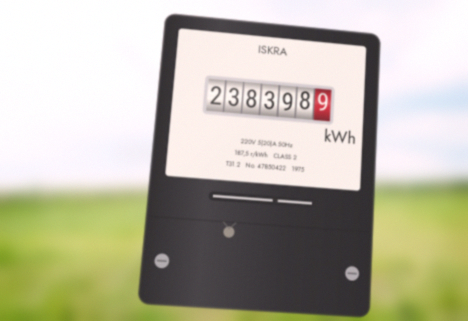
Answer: 238398.9 kWh
